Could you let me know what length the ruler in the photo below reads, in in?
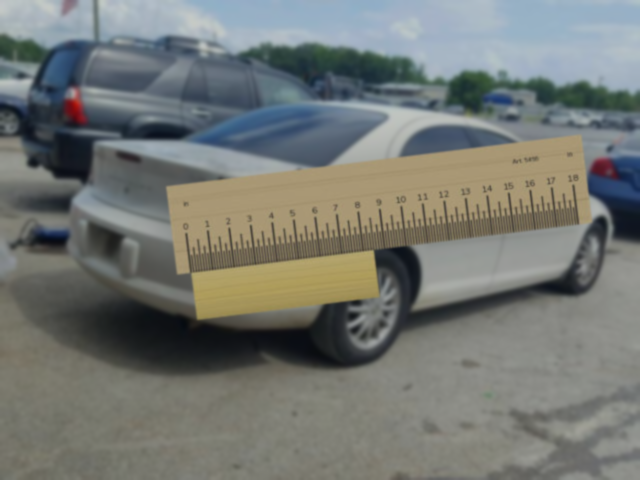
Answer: 8.5 in
